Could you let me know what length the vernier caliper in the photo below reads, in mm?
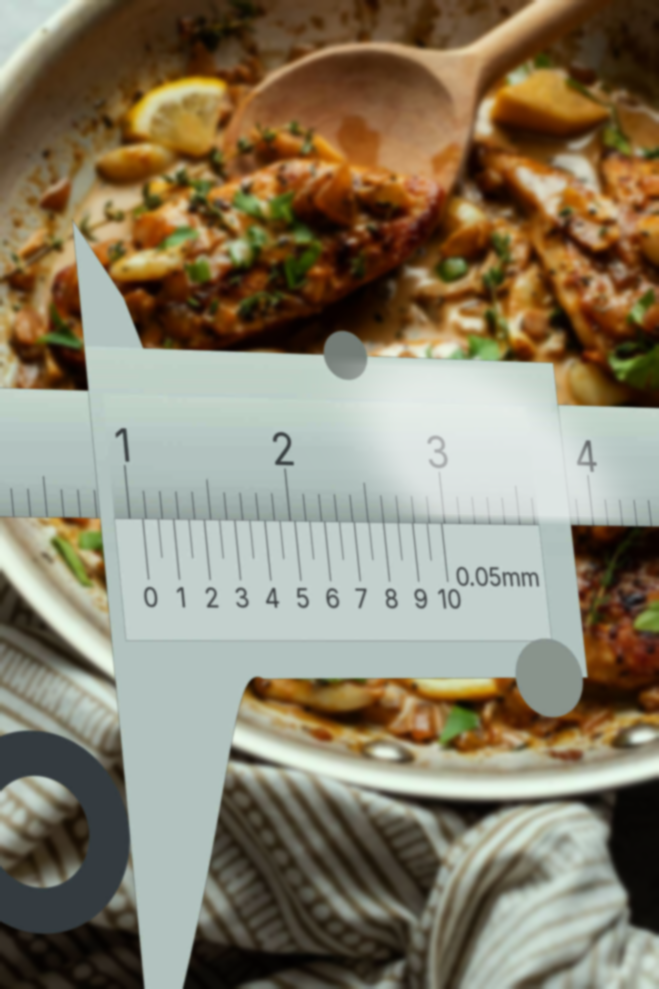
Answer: 10.8 mm
